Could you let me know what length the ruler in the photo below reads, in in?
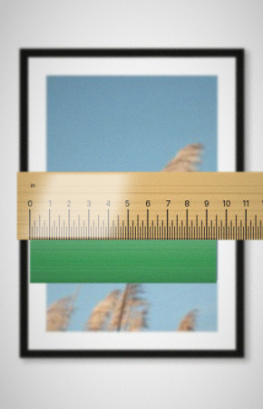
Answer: 9.5 in
